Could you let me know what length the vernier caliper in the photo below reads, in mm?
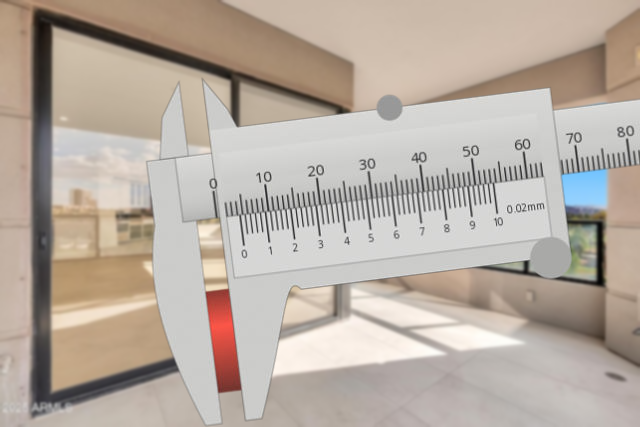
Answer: 4.5 mm
